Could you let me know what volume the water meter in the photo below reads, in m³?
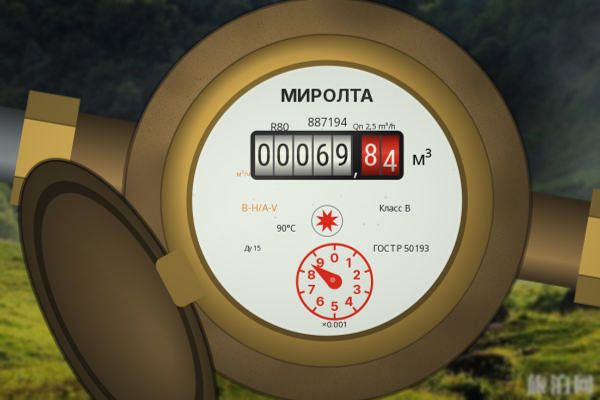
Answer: 69.838 m³
